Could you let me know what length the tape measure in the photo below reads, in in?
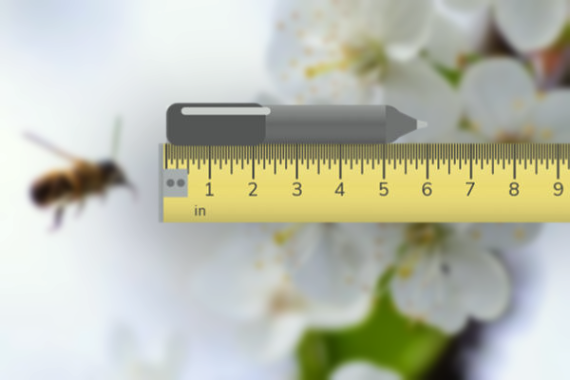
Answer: 6 in
